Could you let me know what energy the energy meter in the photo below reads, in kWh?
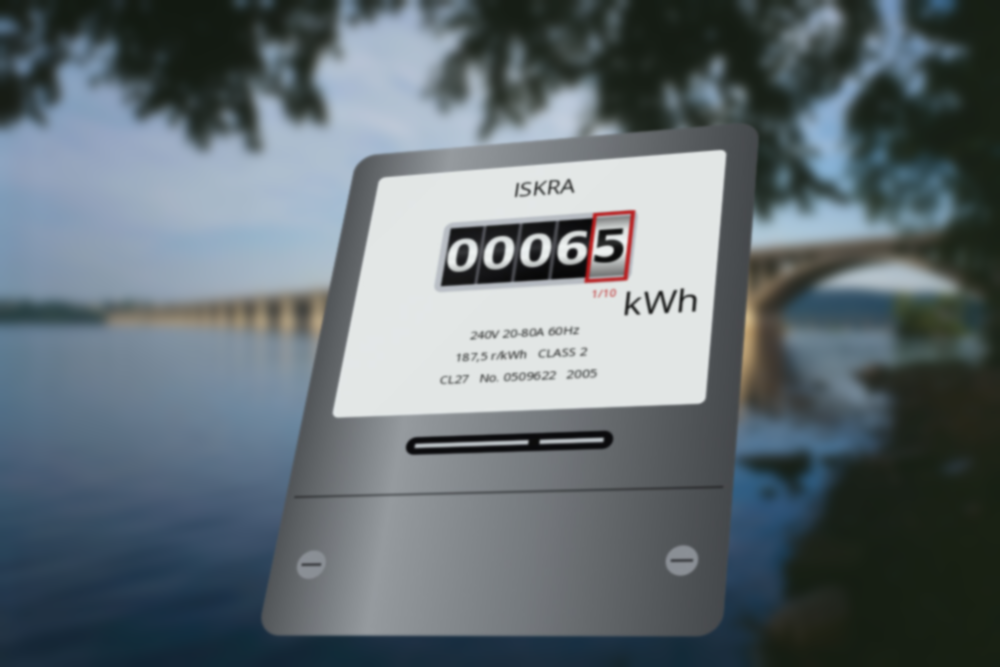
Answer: 6.5 kWh
